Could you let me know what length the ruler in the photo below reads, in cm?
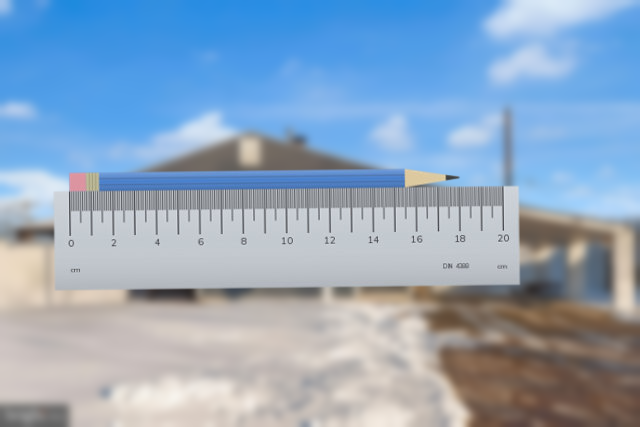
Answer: 18 cm
